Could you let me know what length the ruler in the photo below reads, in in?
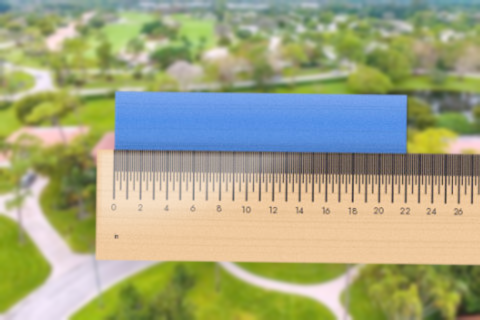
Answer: 22 in
